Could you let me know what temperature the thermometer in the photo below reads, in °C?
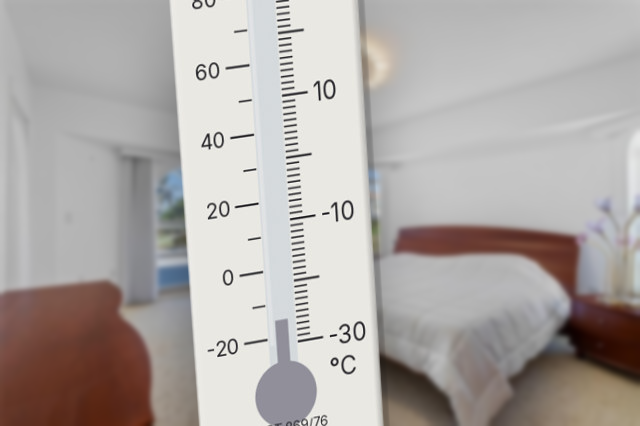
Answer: -26 °C
